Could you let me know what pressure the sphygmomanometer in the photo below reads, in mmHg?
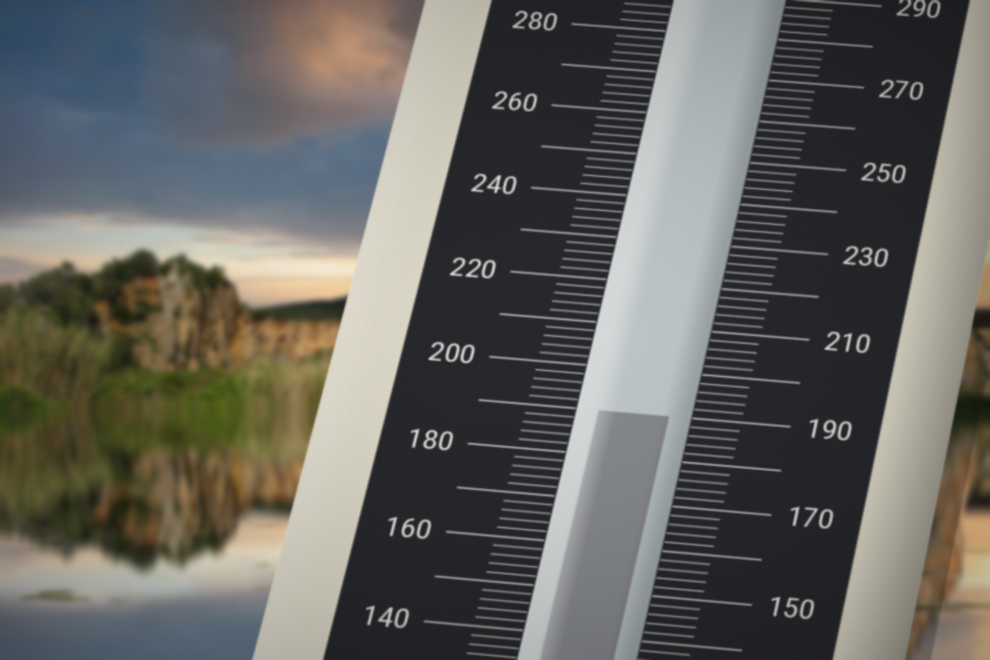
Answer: 190 mmHg
